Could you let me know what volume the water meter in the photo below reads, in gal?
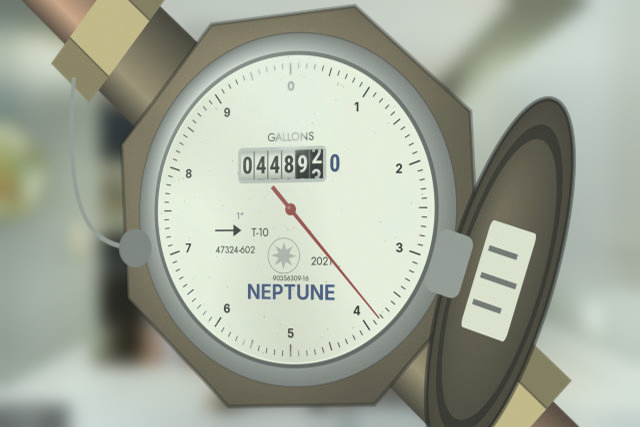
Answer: 448923.8 gal
